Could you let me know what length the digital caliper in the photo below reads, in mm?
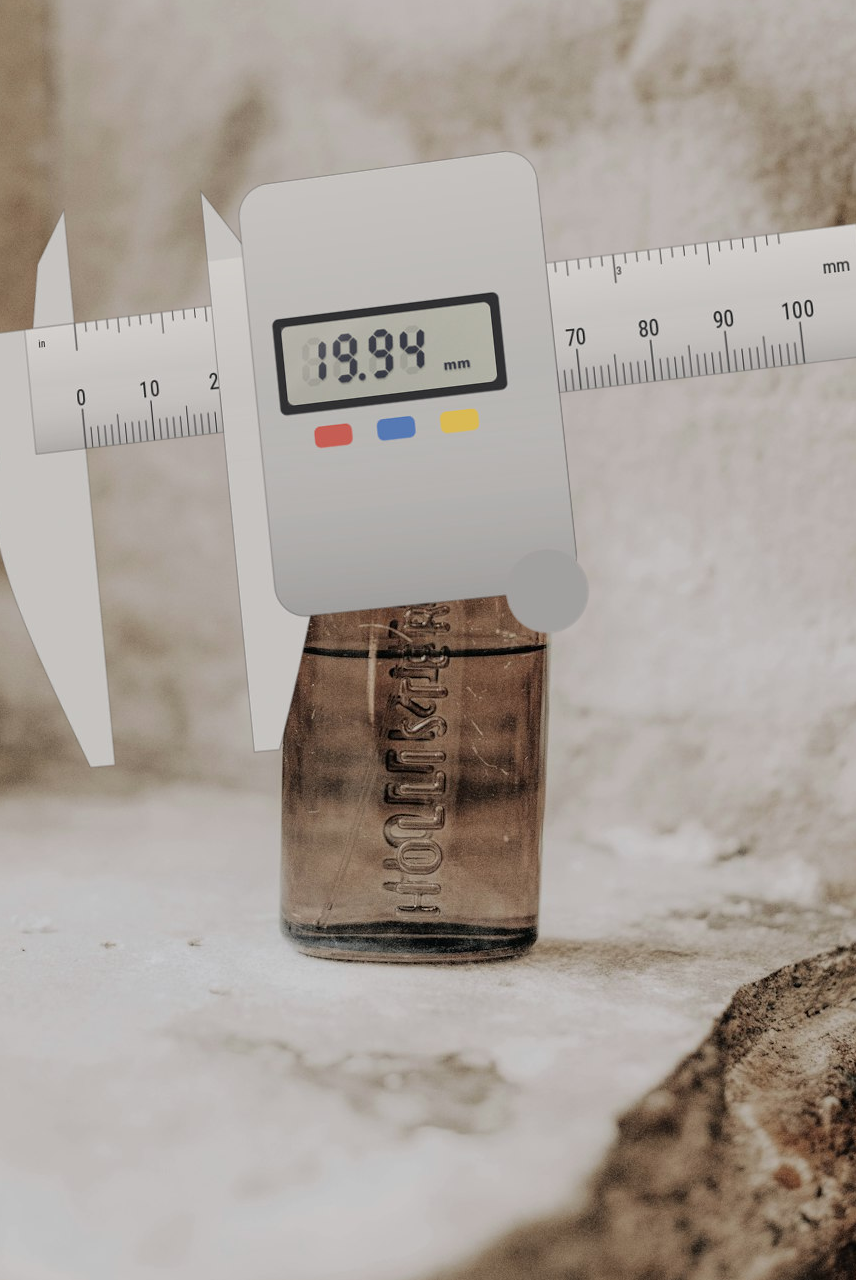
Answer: 19.94 mm
